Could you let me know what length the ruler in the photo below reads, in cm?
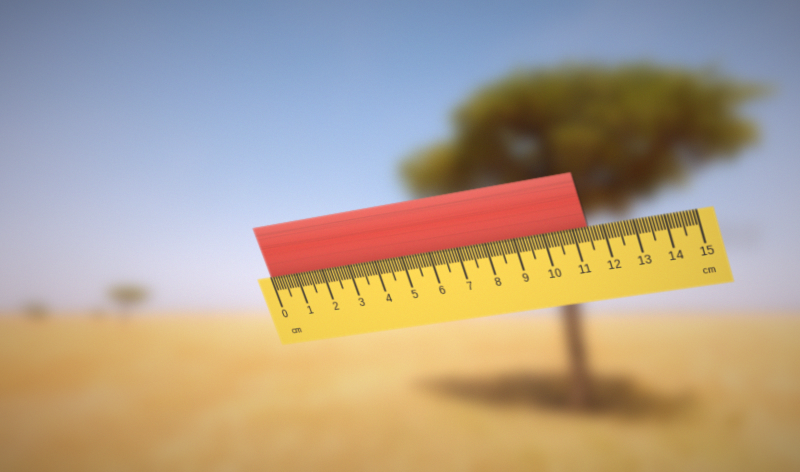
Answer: 11.5 cm
